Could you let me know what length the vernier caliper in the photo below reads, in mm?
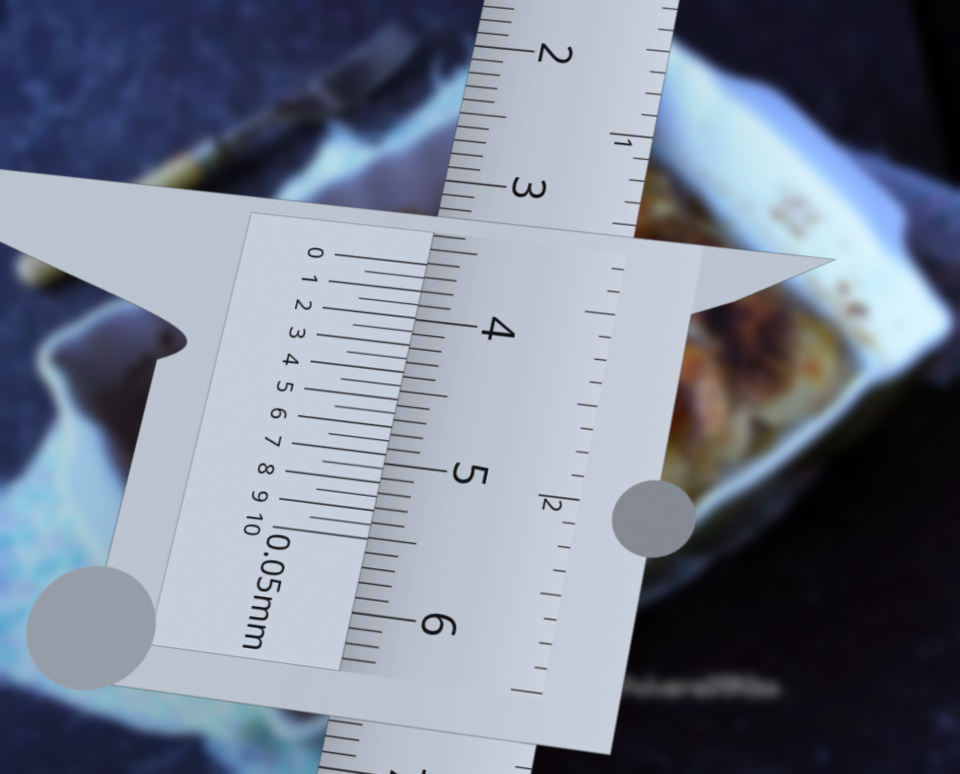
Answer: 36.1 mm
